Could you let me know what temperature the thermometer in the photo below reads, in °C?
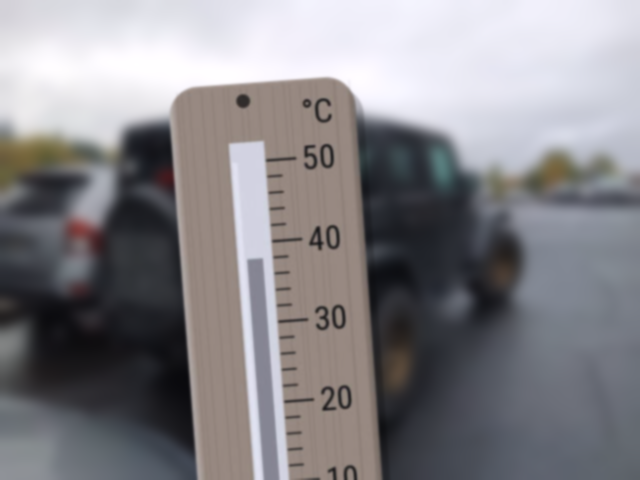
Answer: 38 °C
